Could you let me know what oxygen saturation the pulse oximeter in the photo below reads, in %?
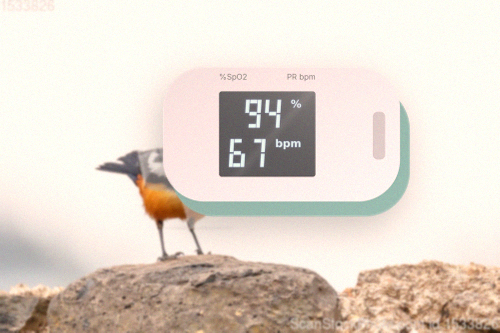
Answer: 94 %
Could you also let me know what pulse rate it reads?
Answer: 67 bpm
